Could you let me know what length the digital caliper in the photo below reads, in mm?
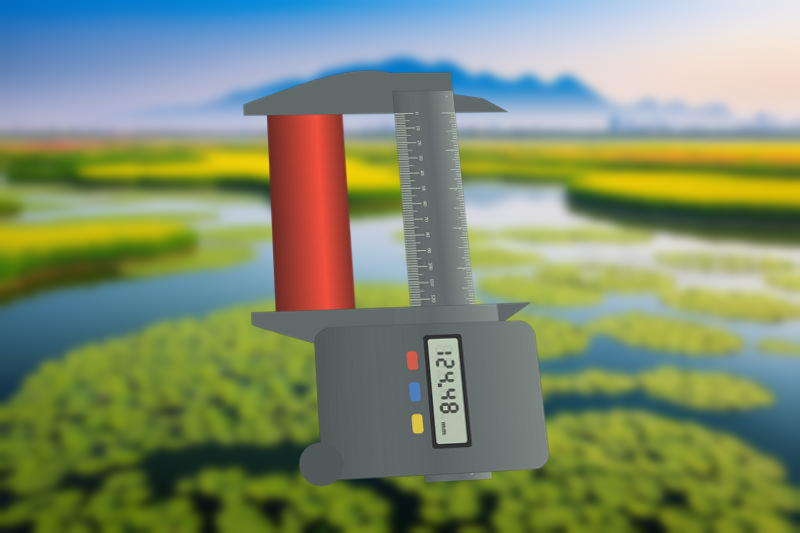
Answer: 124.48 mm
